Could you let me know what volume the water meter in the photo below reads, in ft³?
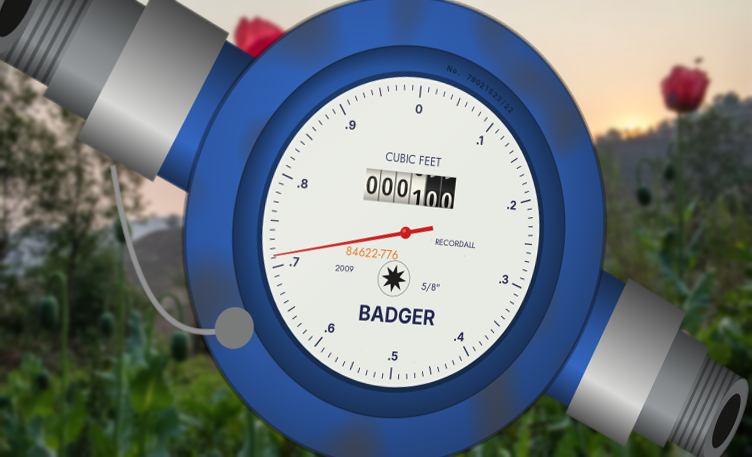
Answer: 99.71 ft³
